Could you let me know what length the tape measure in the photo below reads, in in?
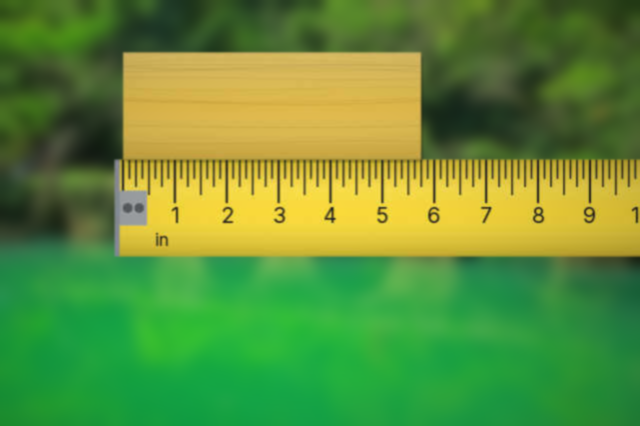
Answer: 5.75 in
